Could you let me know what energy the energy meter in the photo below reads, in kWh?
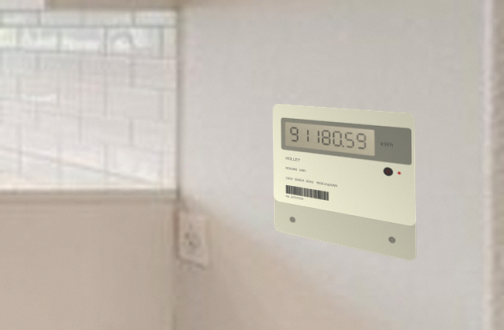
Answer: 91180.59 kWh
